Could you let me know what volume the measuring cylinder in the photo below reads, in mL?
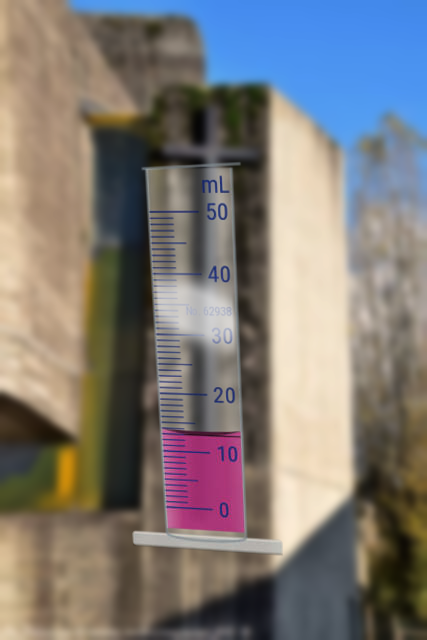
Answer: 13 mL
